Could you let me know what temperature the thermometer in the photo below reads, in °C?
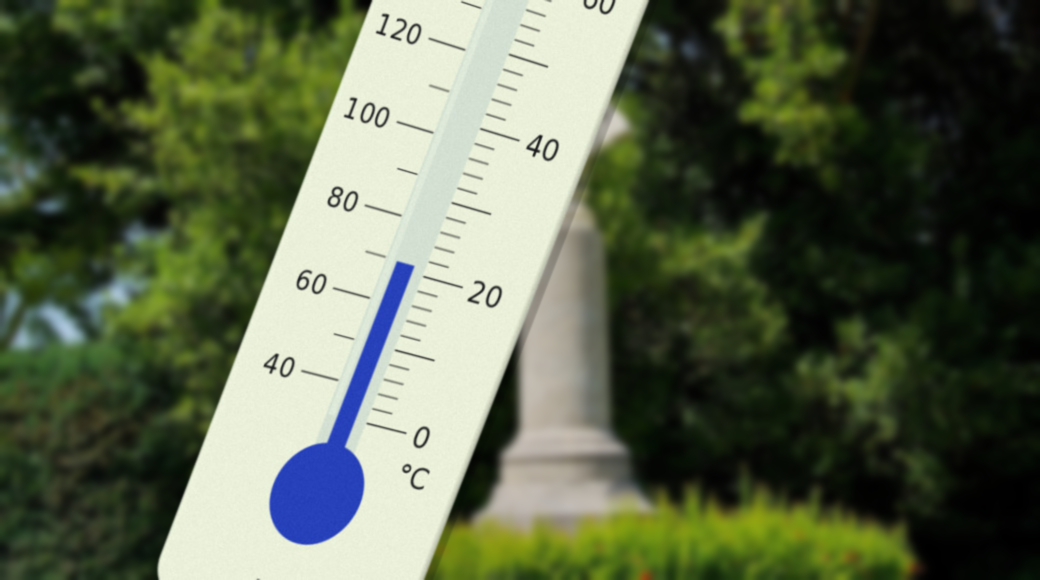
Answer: 21 °C
